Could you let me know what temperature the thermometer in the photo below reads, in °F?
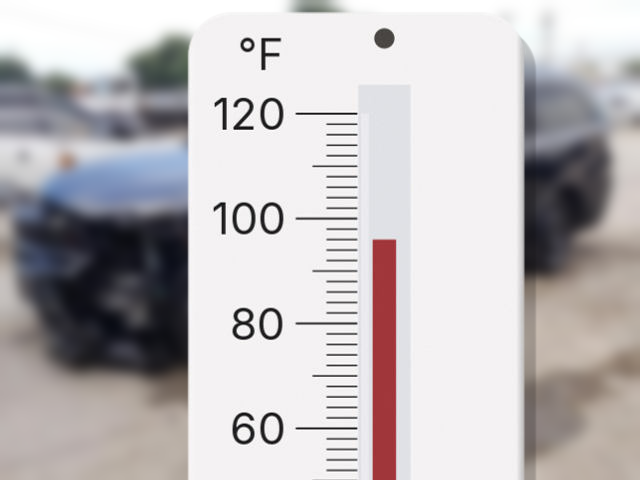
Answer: 96 °F
